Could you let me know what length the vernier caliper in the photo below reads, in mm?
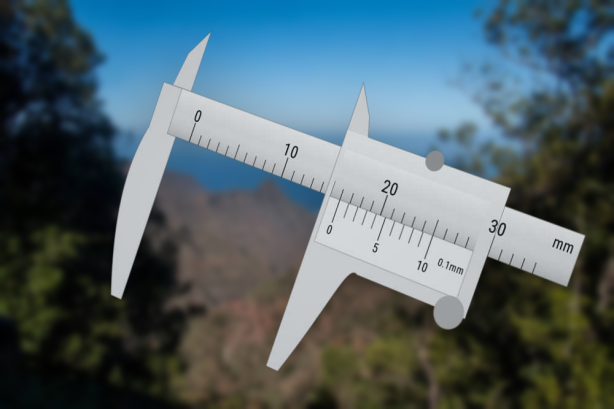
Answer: 16.0 mm
